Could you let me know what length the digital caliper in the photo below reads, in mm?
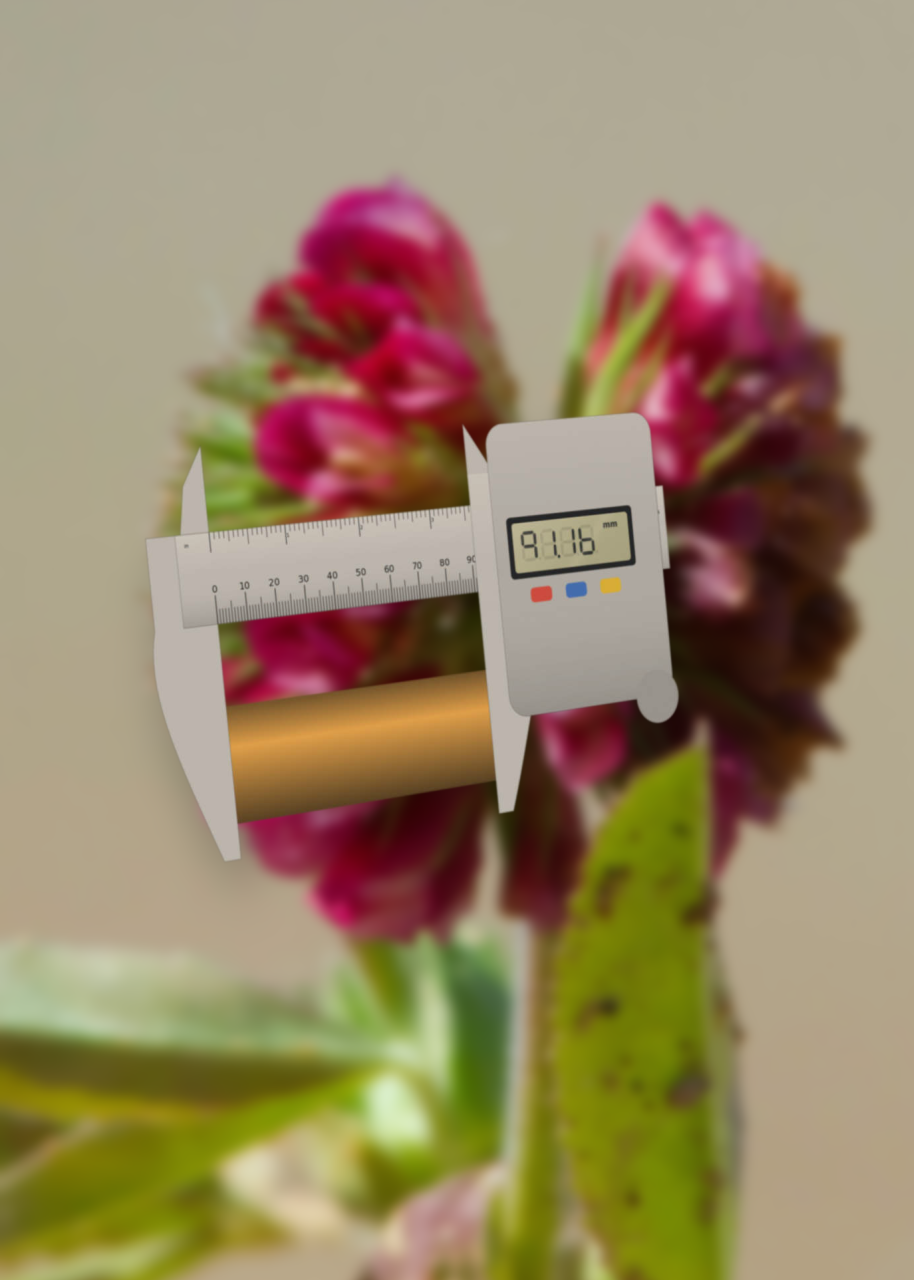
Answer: 91.16 mm
